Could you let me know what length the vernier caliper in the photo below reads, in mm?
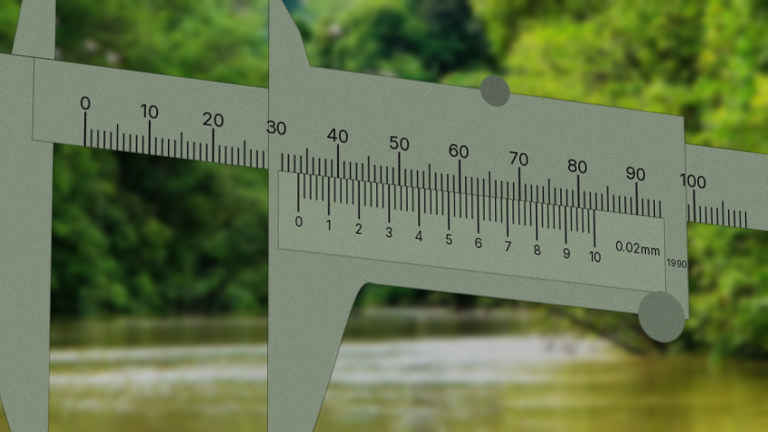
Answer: 33.6 mm
